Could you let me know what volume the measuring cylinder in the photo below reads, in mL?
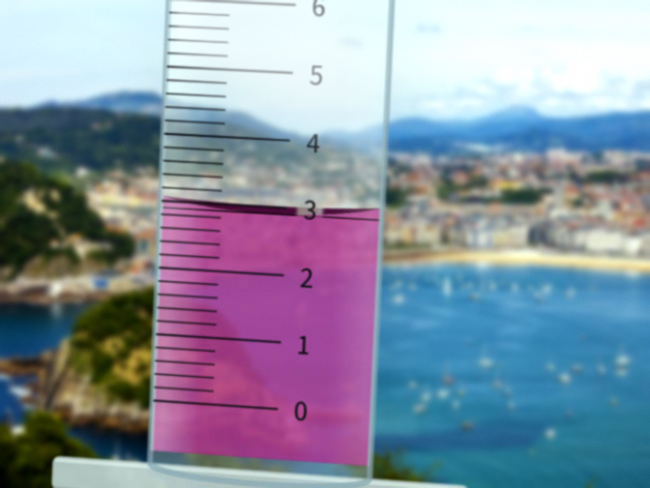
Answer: 2.9 mL
